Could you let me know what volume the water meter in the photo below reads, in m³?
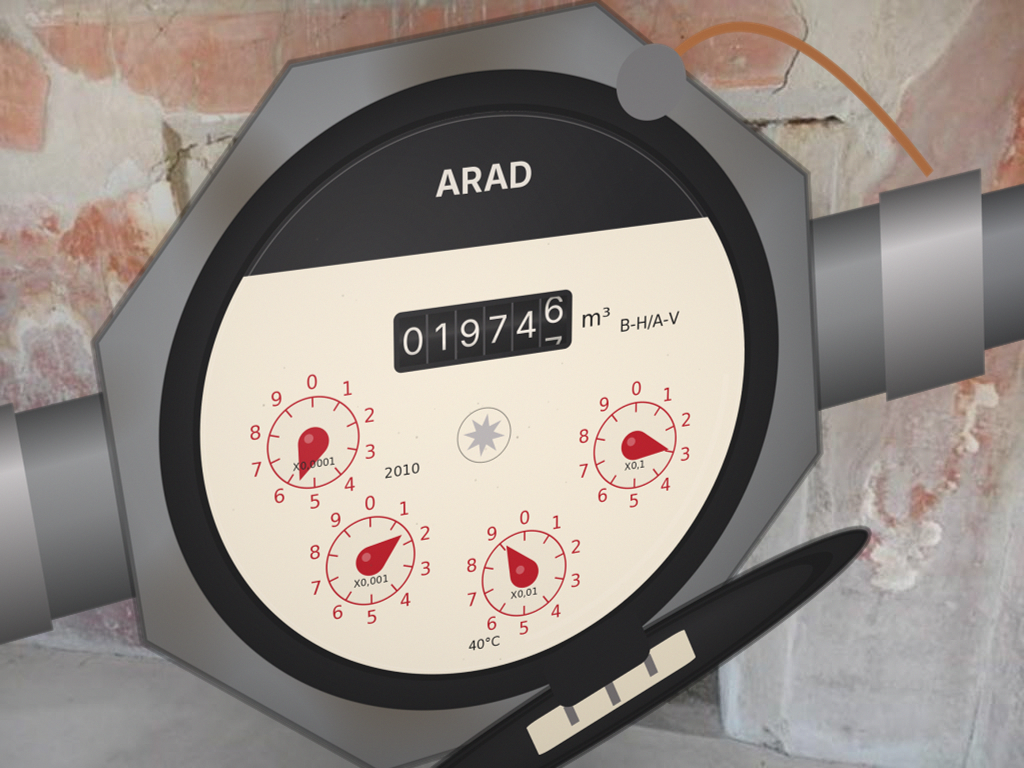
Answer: 19746.2915 m³
